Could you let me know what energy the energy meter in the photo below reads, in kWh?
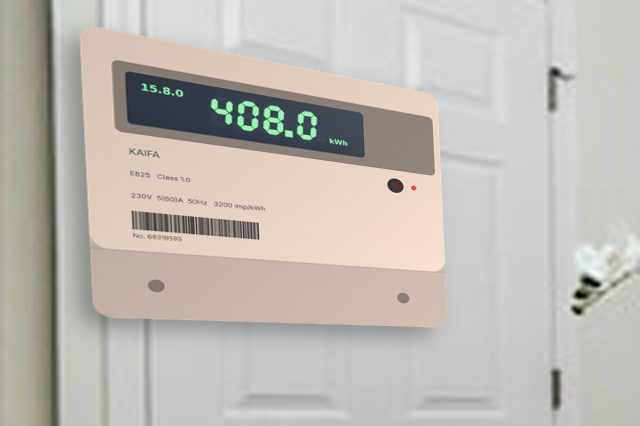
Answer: 408.0 kWh
